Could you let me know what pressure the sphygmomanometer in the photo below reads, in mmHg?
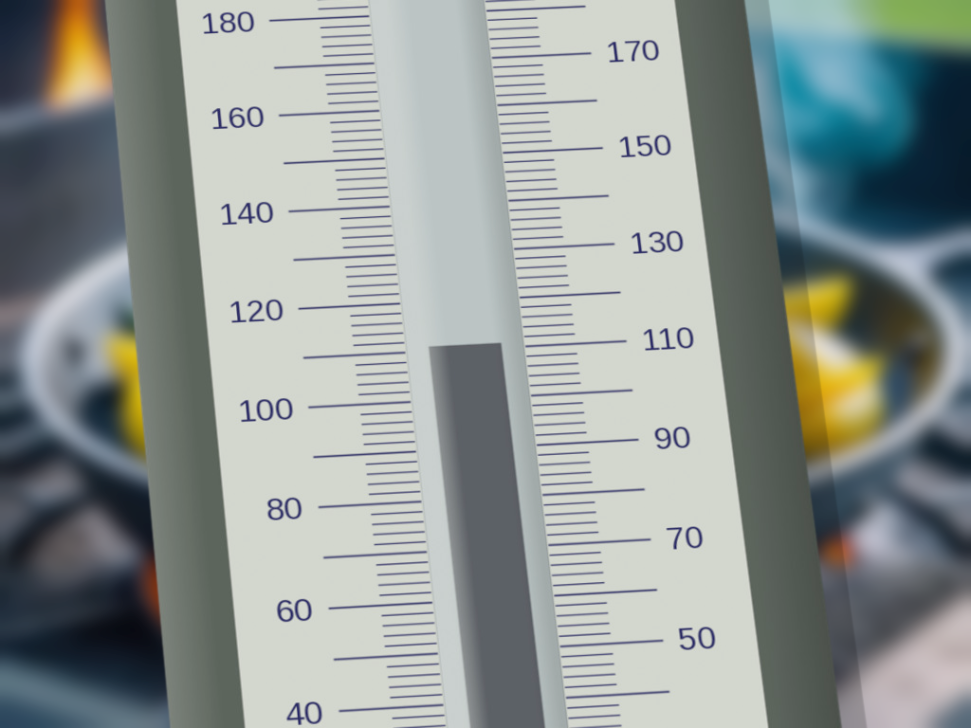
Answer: 111 mmHg
